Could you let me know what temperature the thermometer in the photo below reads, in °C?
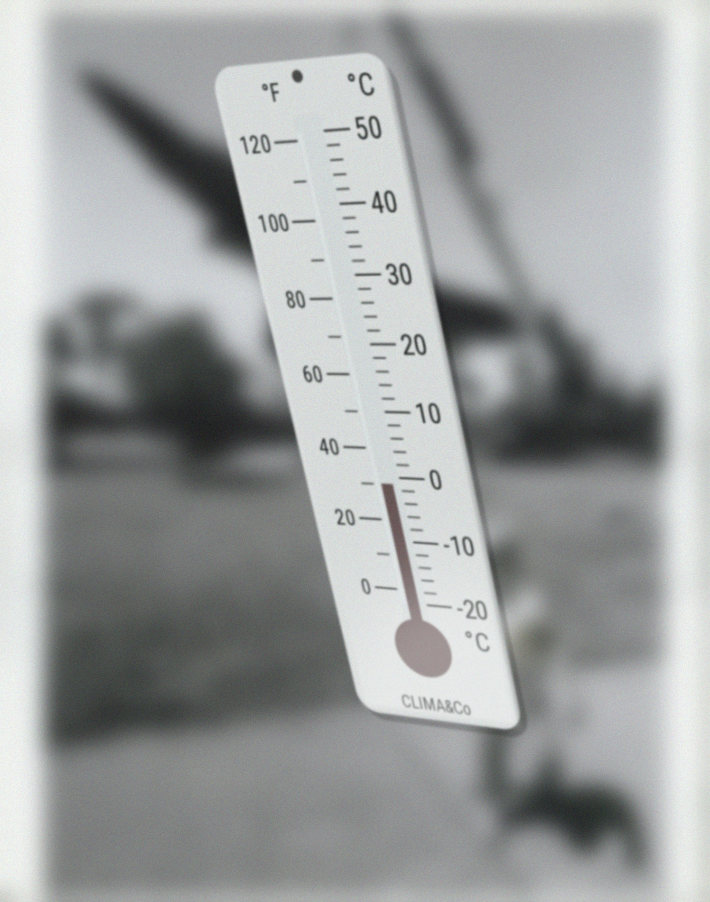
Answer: -1 °C
